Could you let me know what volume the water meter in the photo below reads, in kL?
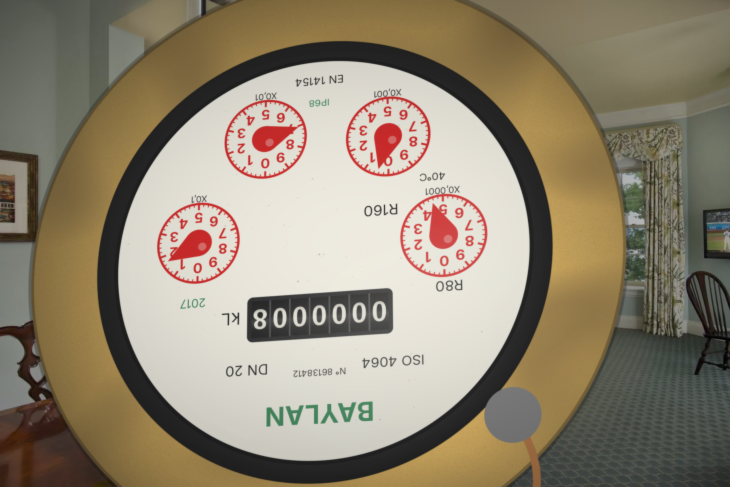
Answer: 8.1704 kL
